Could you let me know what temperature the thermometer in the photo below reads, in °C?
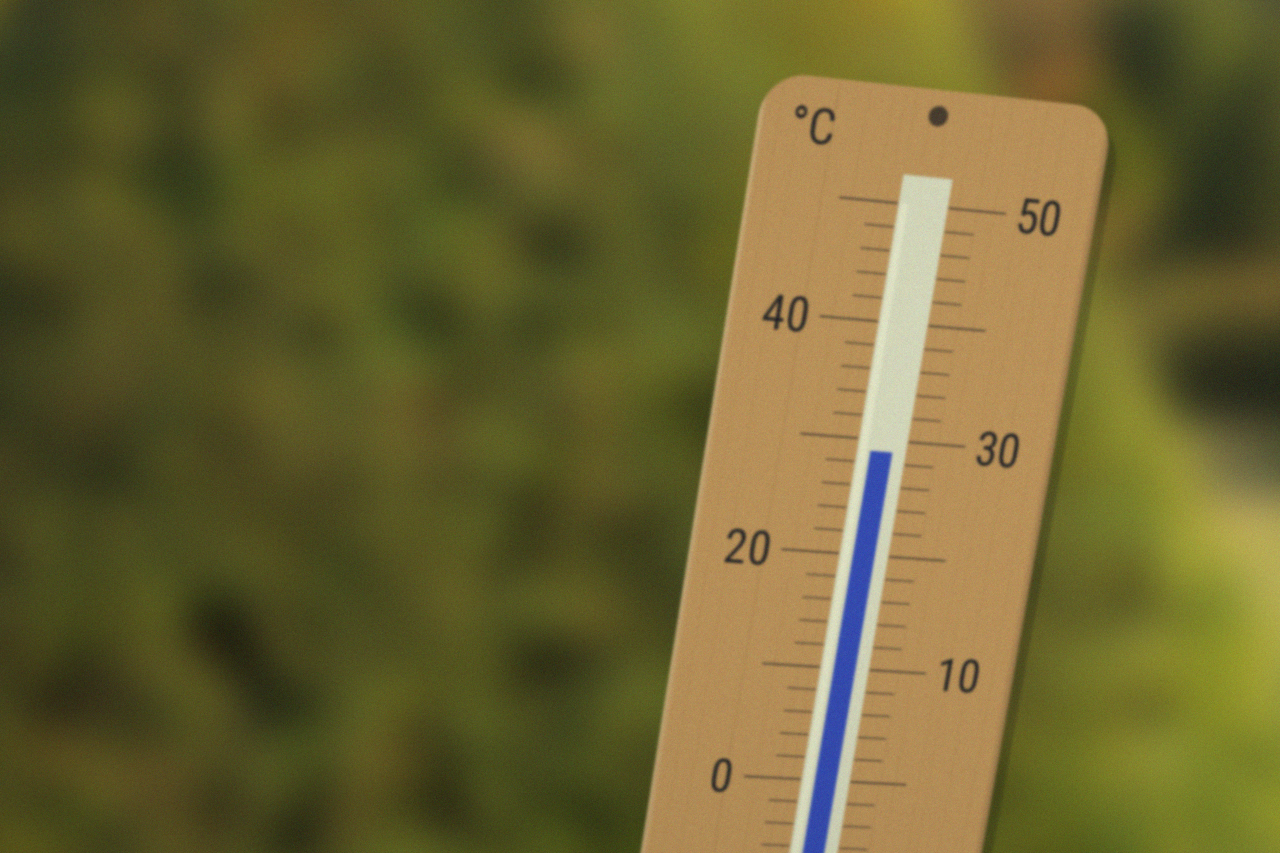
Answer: 29 °C
